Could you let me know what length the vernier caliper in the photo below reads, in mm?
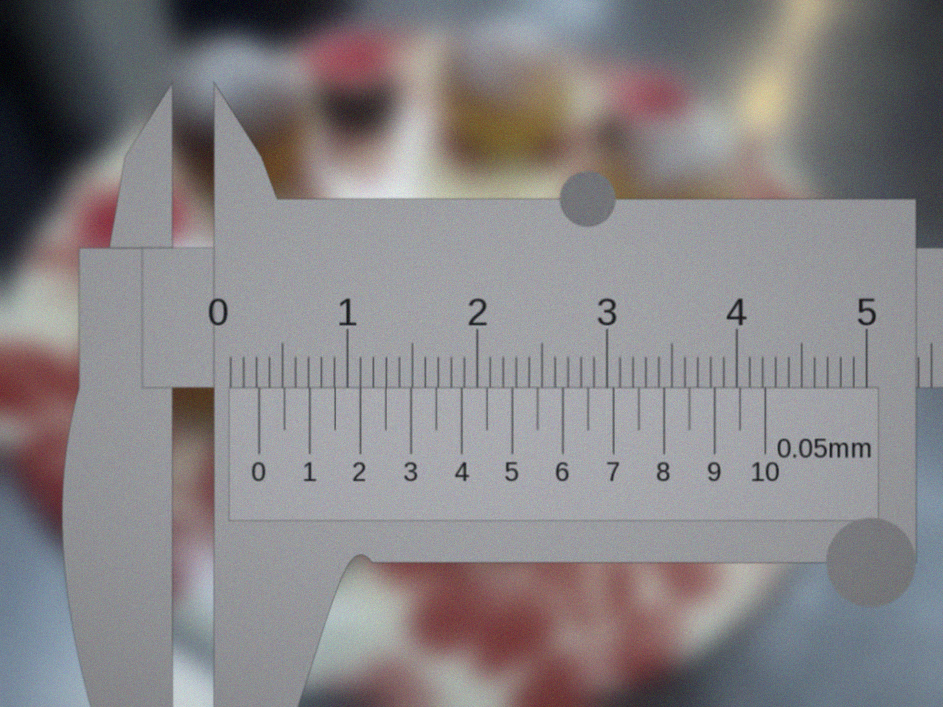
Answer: 3.2 mm
